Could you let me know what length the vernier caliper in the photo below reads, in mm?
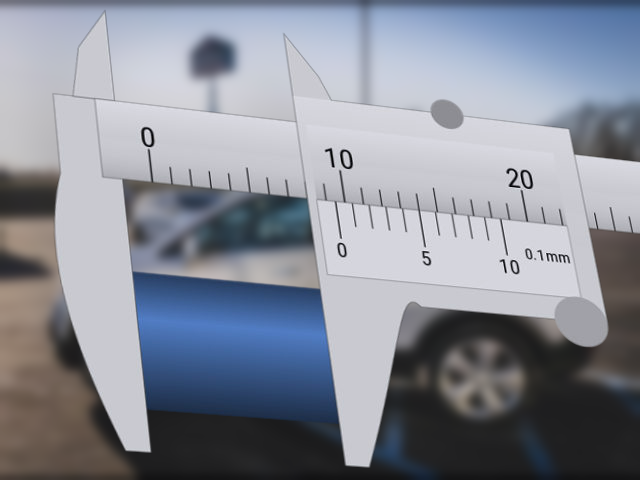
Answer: 9.5 mm
